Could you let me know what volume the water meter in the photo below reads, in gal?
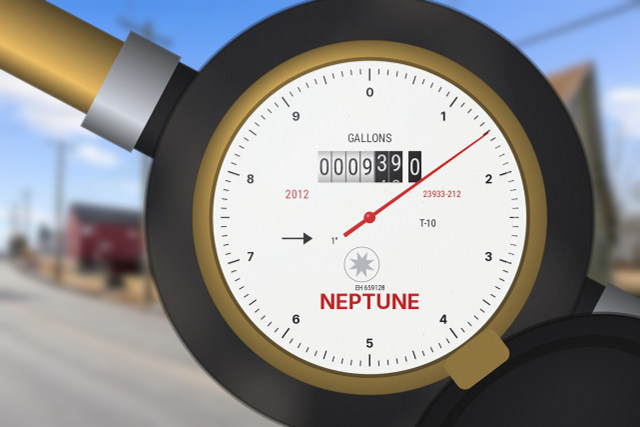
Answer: 9391.5 gal
